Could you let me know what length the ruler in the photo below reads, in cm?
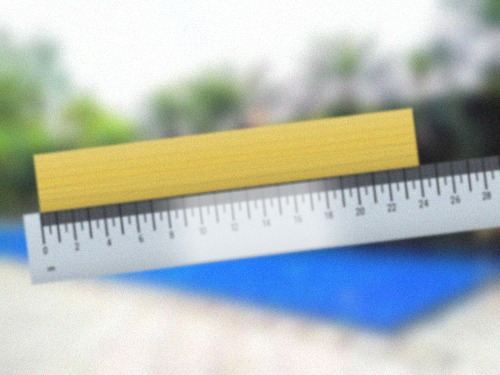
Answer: 24 cm
